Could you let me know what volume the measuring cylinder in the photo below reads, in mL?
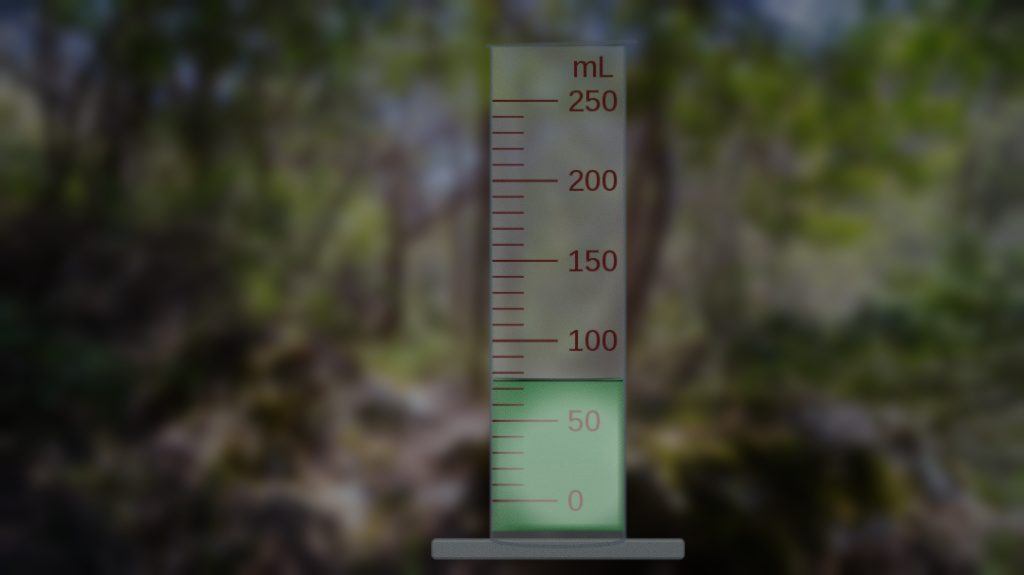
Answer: 75 mL
